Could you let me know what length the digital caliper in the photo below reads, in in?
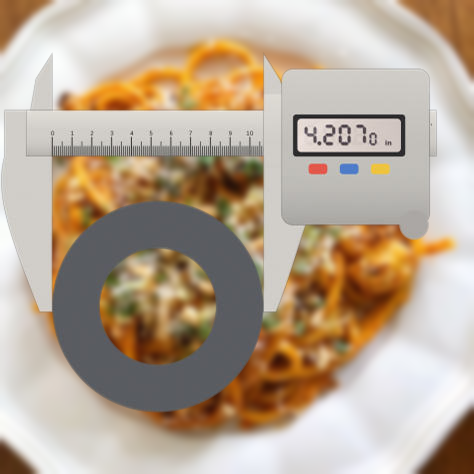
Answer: 4.2070 in
